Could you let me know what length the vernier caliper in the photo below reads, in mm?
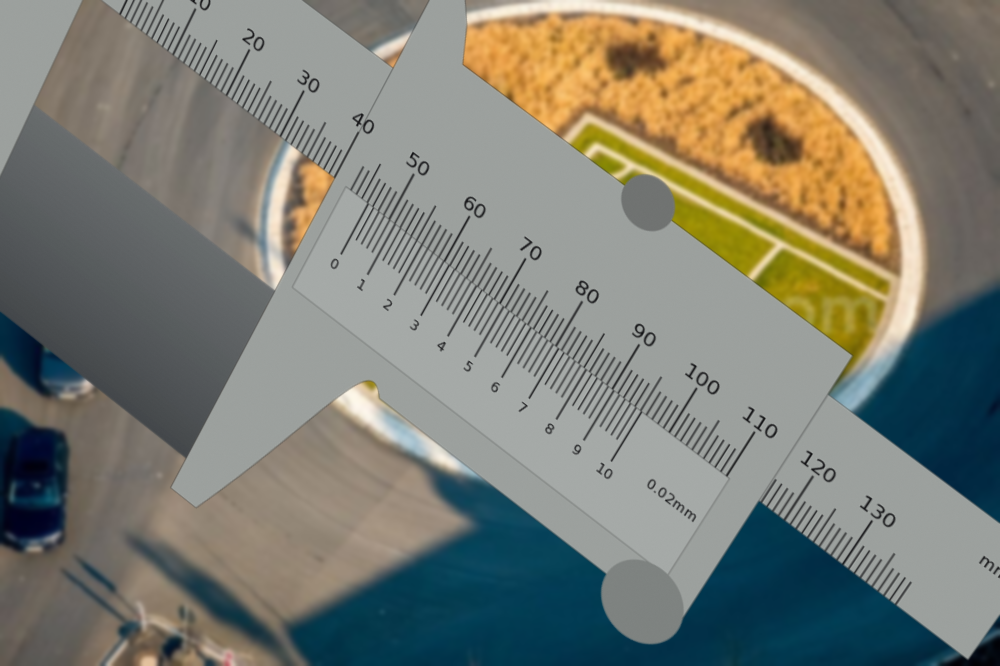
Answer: 46.2 mm
